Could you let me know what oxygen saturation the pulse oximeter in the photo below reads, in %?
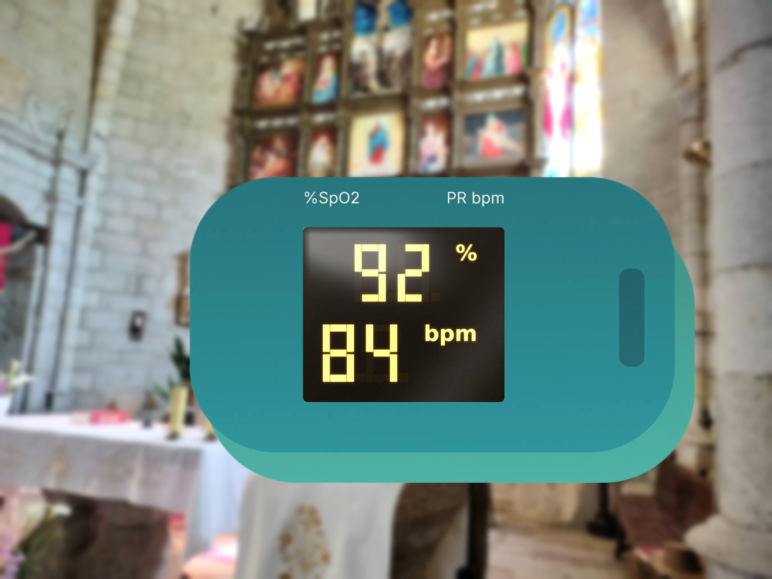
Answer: 92 %
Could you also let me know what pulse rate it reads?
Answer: 84 bpm
